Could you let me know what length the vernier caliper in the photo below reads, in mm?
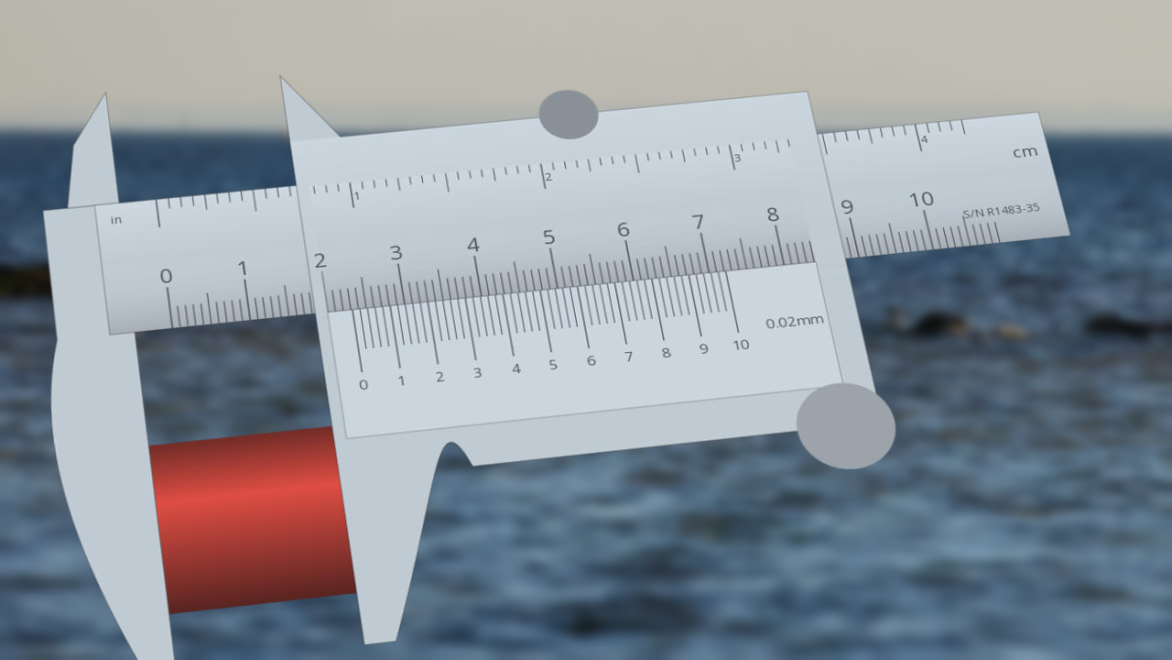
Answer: 23.2 mm
